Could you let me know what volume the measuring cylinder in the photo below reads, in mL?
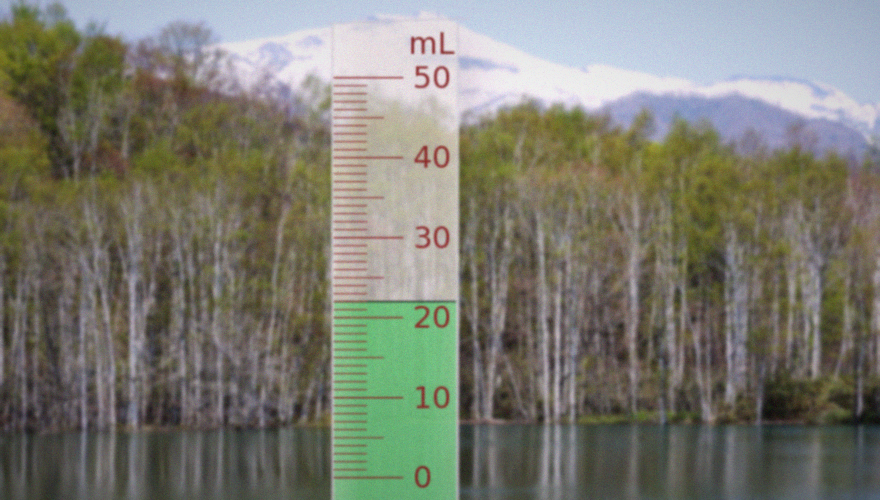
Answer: 22 mL
